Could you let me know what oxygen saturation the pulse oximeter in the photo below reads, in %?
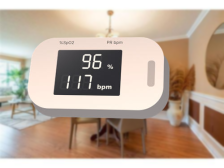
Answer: 96 %
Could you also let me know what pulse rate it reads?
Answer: 117 bpm
